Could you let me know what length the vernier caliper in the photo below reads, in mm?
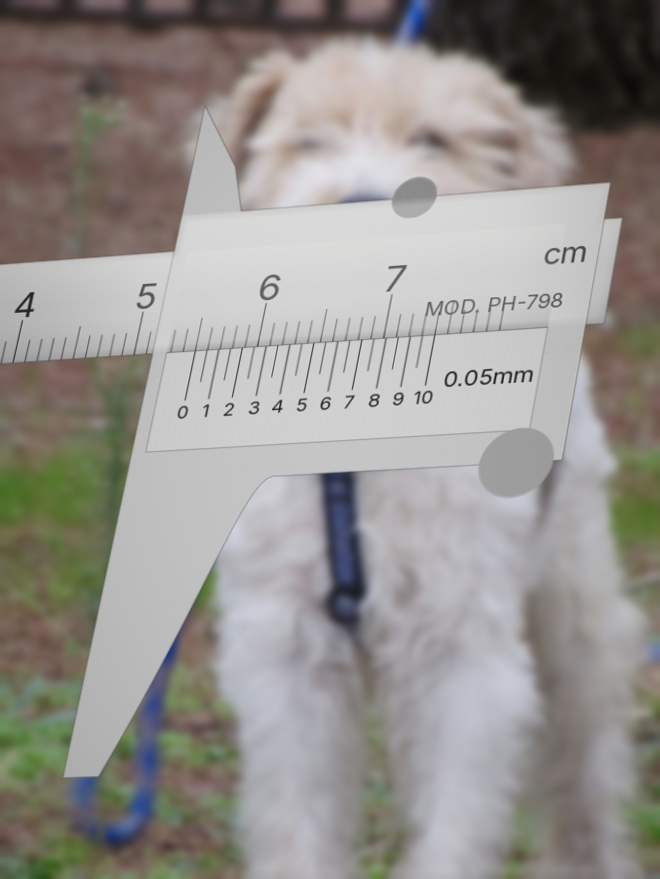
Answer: 55.0 mm
